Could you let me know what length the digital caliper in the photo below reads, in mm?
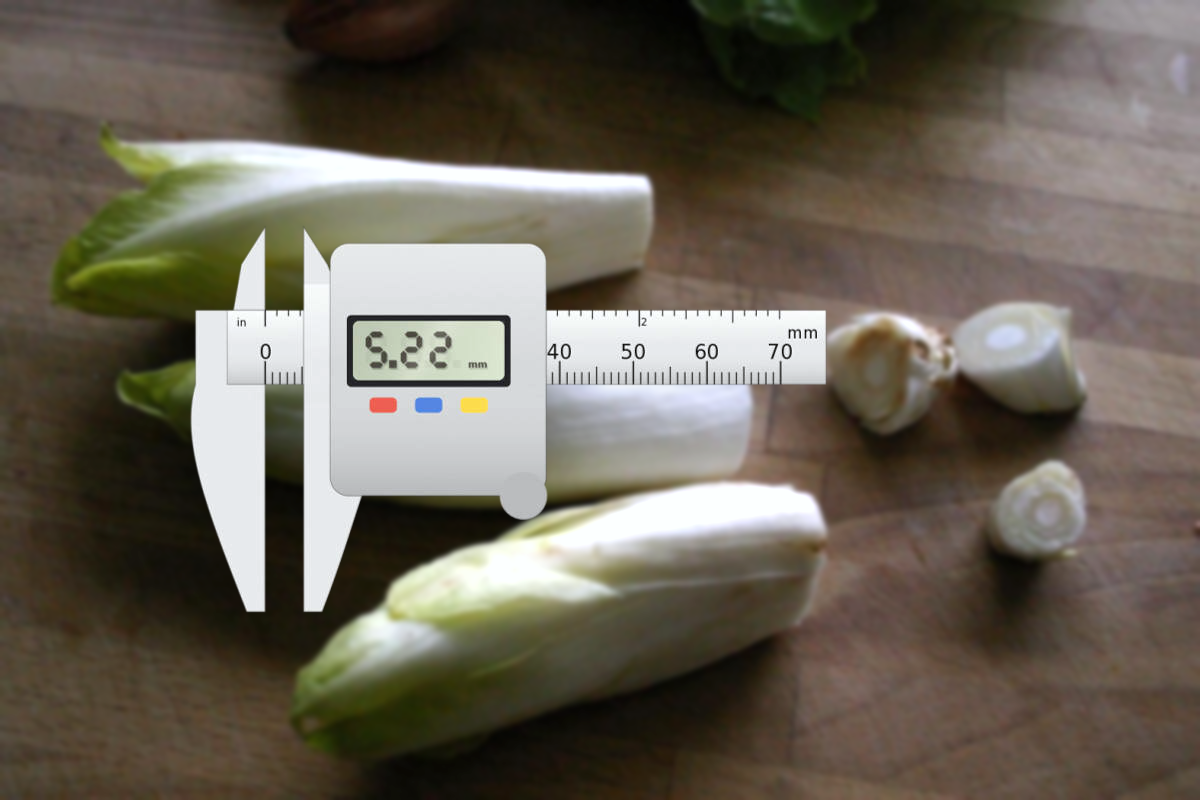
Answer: 5.22 mm
